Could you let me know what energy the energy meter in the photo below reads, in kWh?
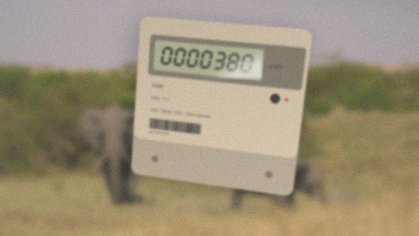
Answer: 380 kWh
